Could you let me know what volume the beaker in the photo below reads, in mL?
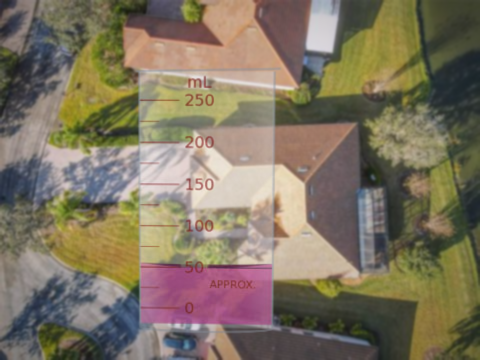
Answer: 50 mL
